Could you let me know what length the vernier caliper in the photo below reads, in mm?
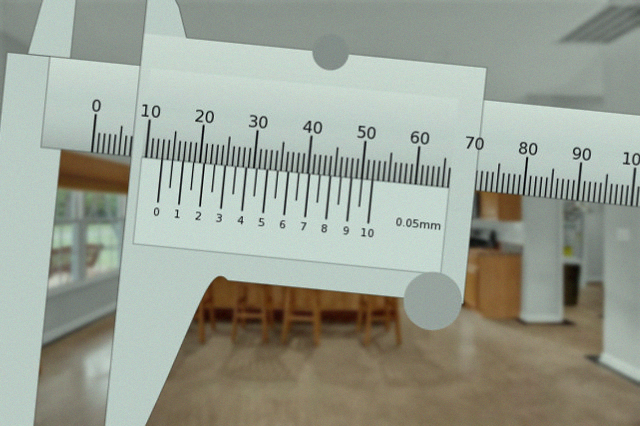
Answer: 13.0 mm
